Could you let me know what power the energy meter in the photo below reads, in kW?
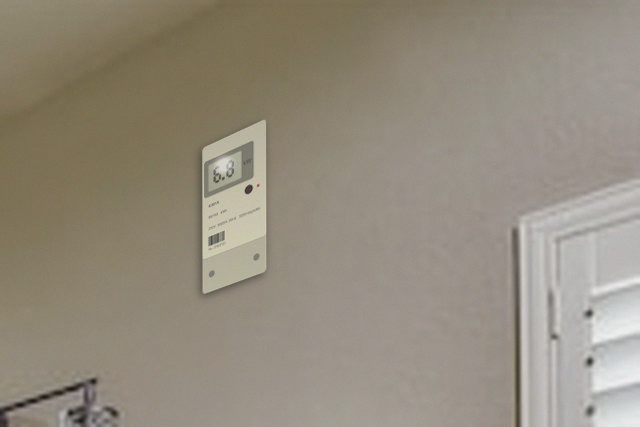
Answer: 6.8 kW
